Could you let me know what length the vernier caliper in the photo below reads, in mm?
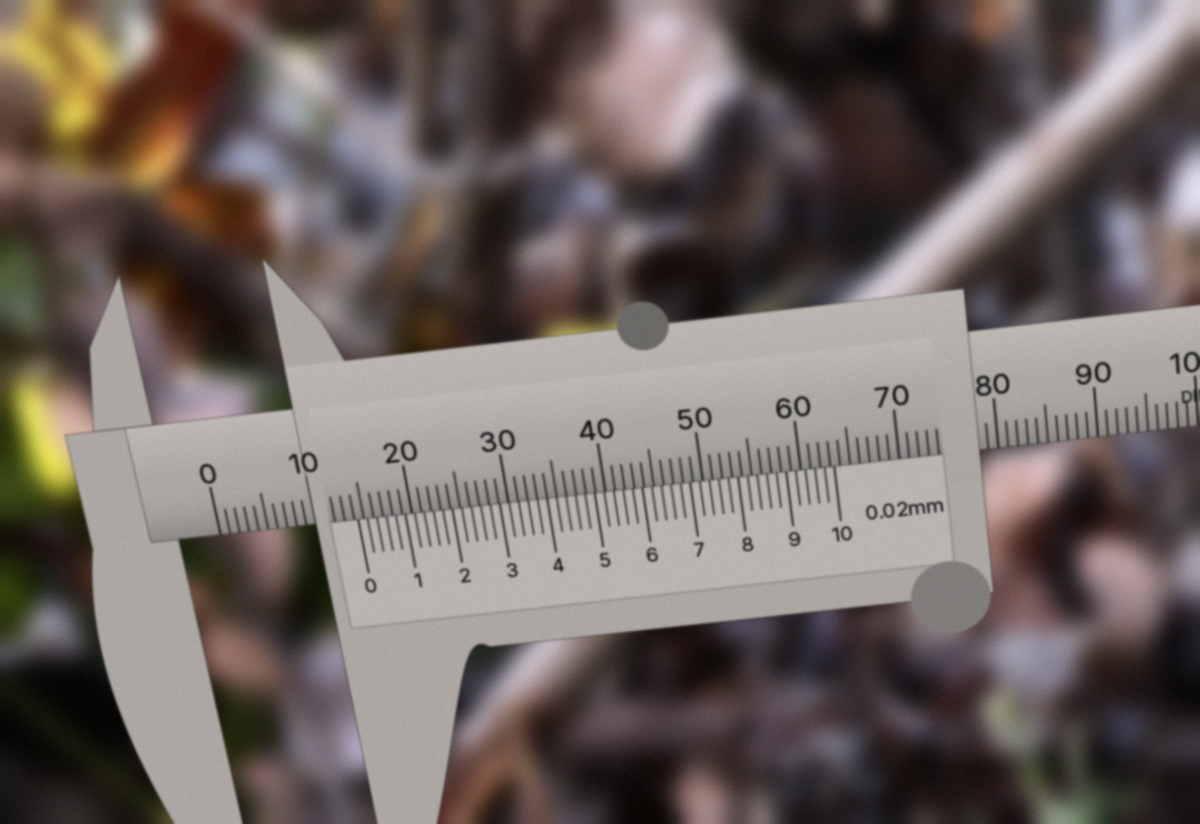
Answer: 14.4 mm
